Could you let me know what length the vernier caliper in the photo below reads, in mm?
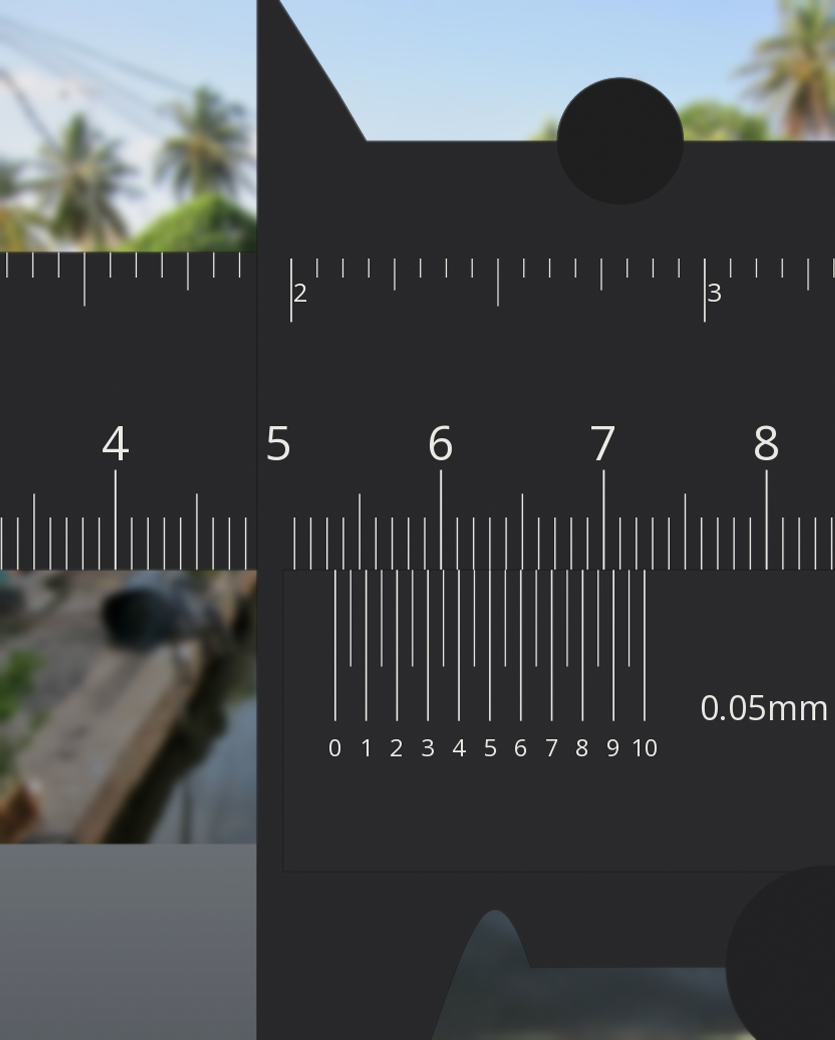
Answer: 53.5 mm
